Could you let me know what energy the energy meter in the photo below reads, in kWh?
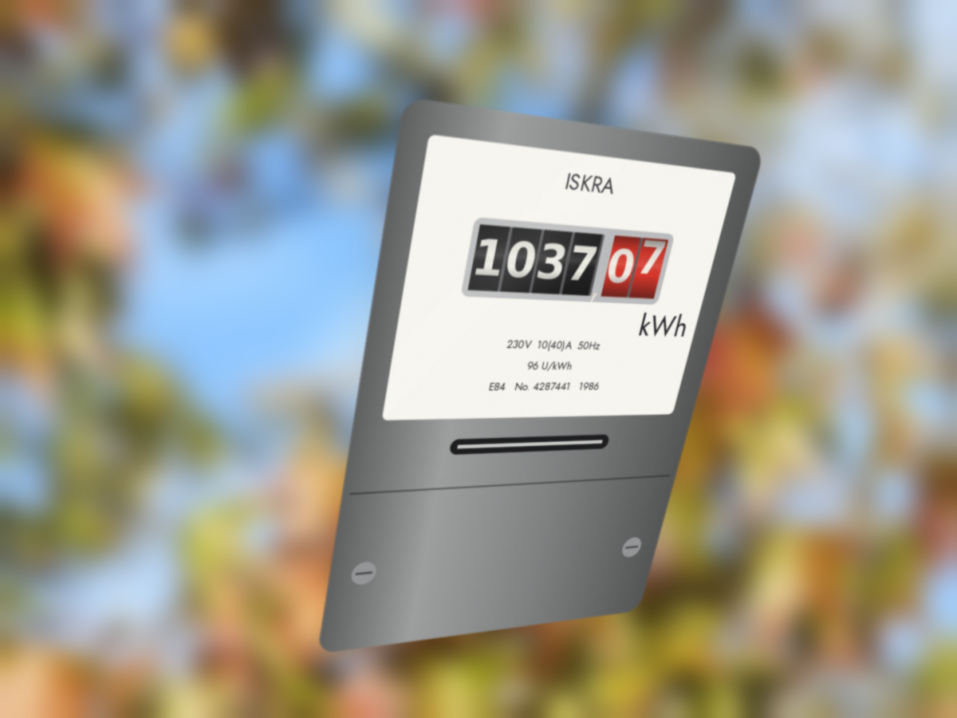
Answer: 1037.07 kWh
